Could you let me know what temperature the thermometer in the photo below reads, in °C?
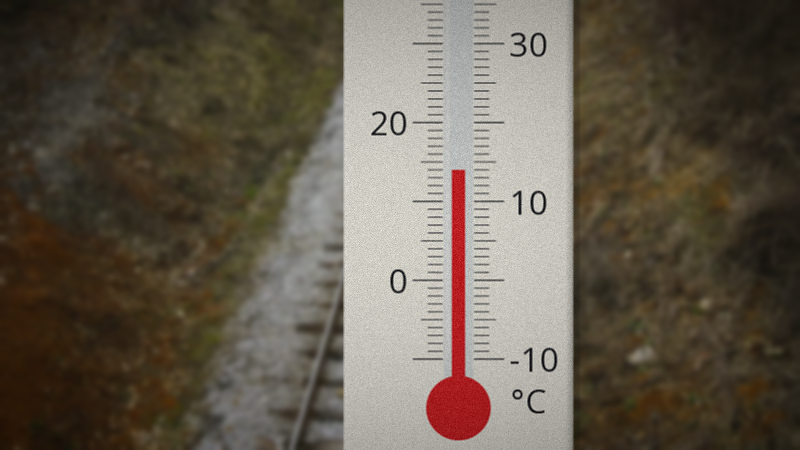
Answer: 14 °C
